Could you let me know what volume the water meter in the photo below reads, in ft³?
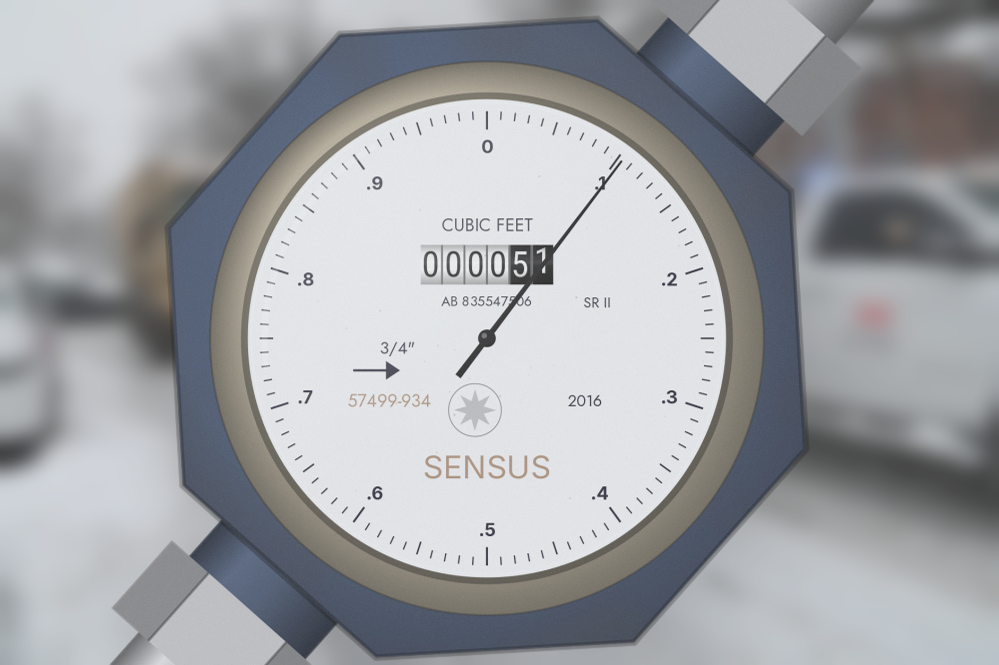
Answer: 51.10 ft³
